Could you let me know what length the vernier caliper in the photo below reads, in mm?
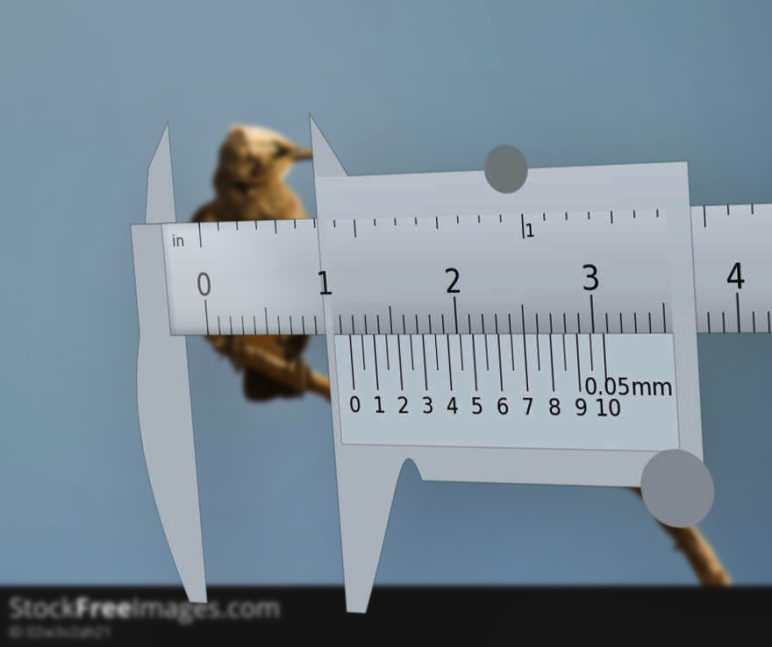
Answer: 11.7 mm
